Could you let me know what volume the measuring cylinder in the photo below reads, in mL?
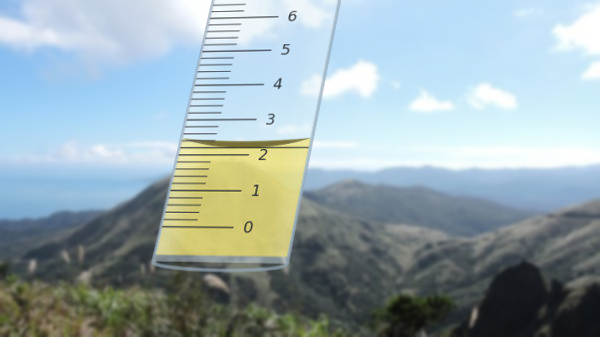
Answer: 2.2 mL
